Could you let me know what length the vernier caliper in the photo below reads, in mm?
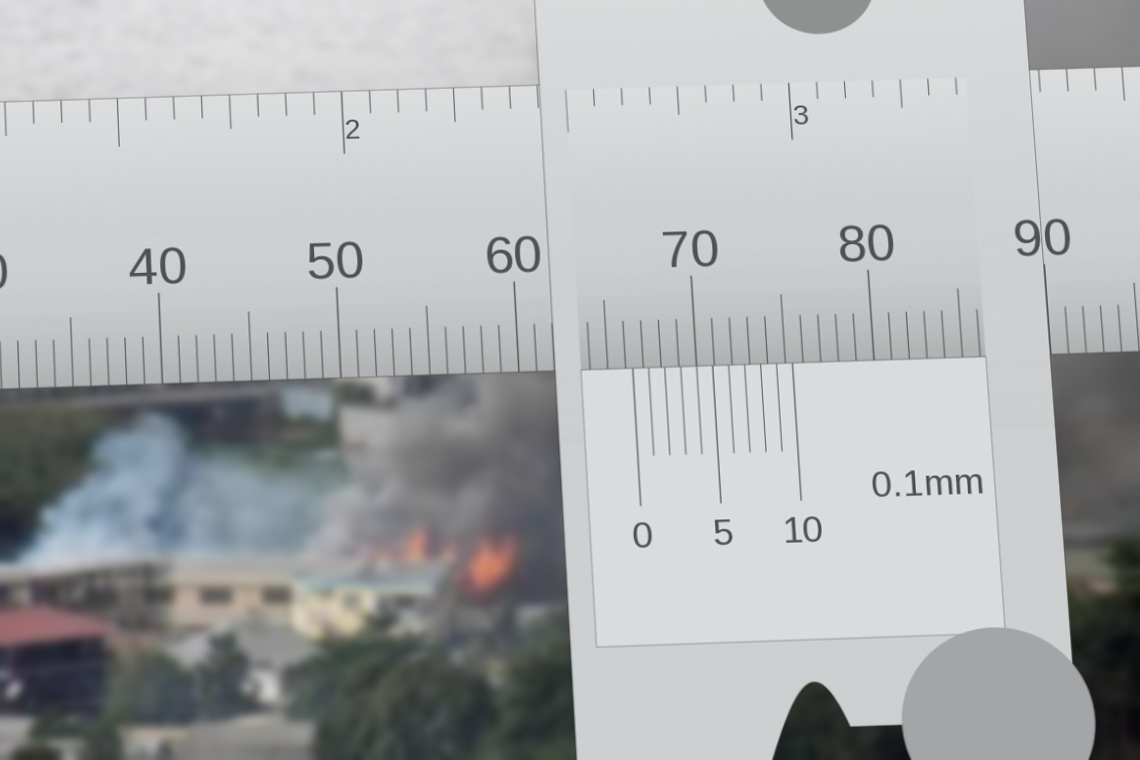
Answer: 66.4 mm
